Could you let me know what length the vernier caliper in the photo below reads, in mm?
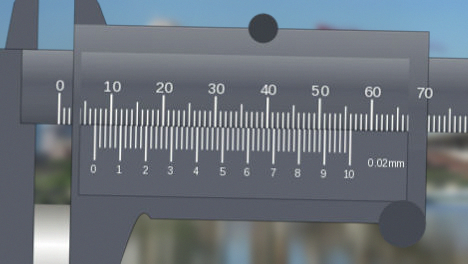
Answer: 7.0 mm
